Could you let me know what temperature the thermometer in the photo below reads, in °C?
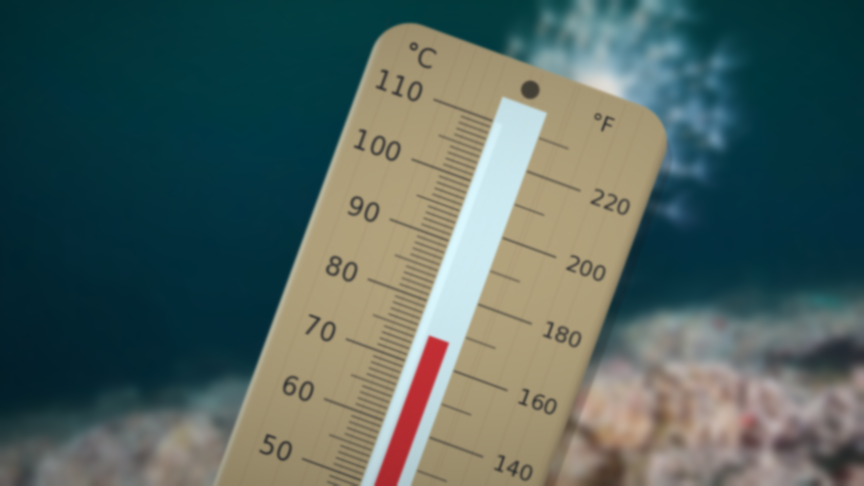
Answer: 75 °C
